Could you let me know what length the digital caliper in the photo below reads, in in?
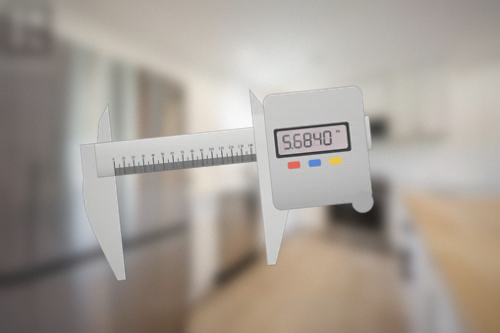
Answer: 5.6840 in
